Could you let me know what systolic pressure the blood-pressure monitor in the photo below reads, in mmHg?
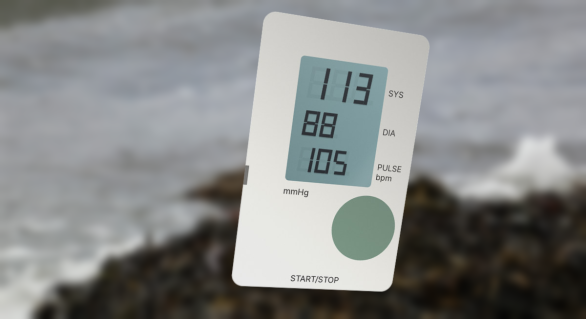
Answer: 113 mmHg
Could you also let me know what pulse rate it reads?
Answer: 105 bpm
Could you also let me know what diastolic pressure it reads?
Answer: 88 mmHg
